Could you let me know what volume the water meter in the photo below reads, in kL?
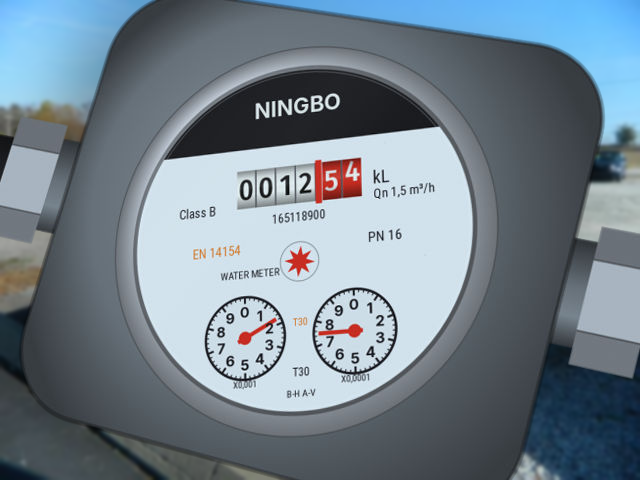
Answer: 12.5417 kL
